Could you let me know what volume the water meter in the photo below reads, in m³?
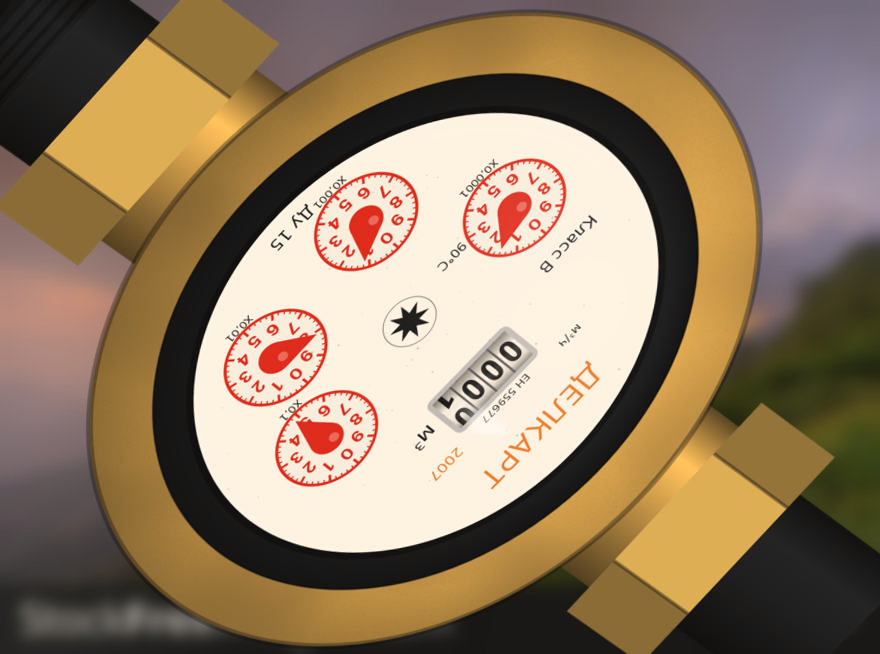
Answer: 0.4811 m³
